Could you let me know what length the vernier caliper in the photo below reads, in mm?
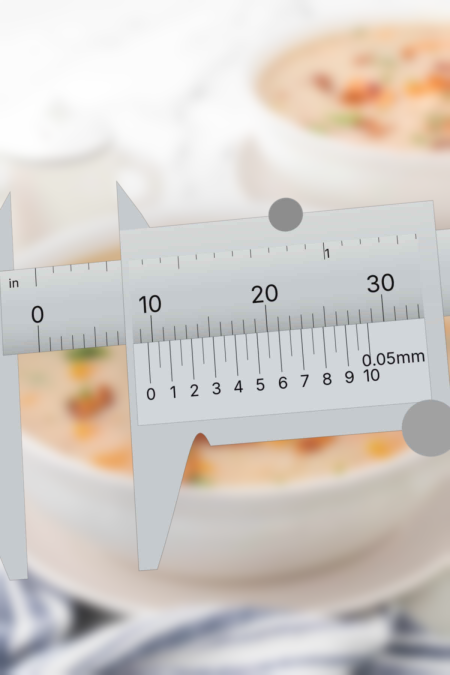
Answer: 9.6 mm
